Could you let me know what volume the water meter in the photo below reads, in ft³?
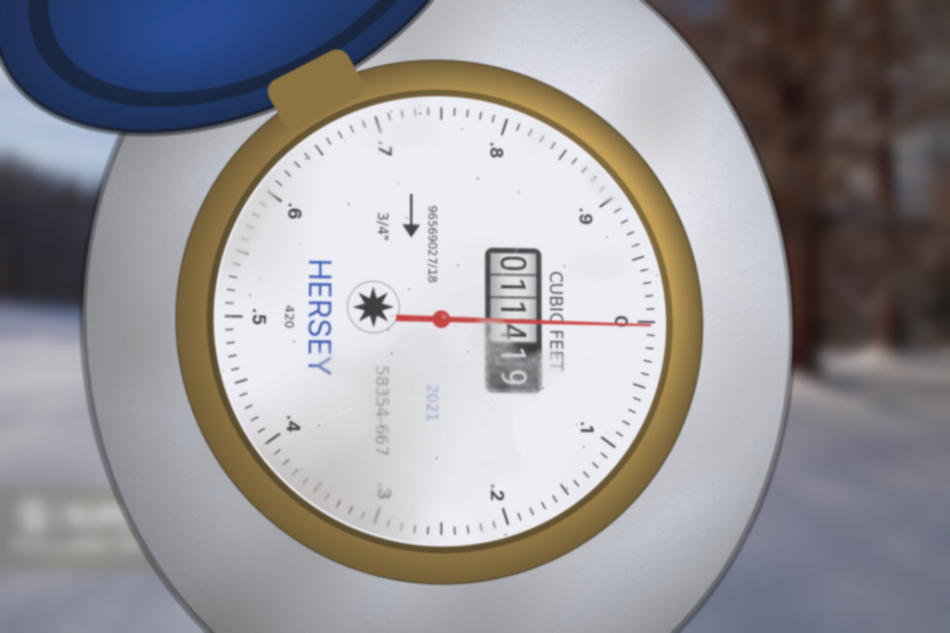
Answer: 11419.00 ft³
